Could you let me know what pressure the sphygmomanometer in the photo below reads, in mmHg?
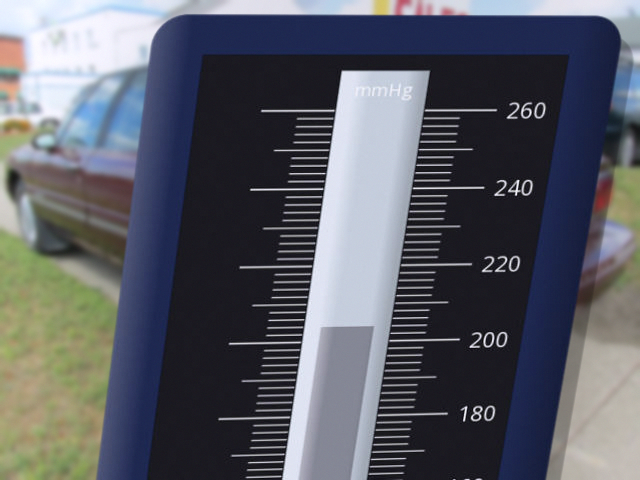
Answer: 204 mmHg
